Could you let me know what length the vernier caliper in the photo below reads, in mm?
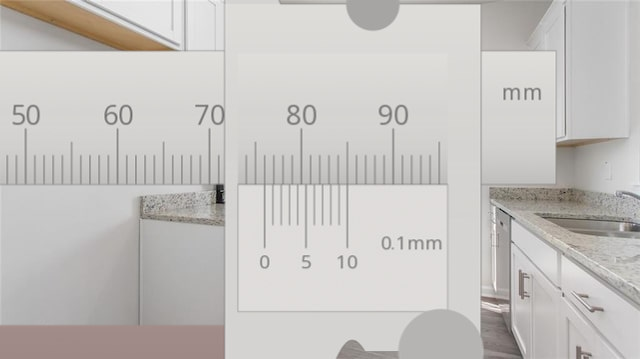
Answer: 76.0 mm
